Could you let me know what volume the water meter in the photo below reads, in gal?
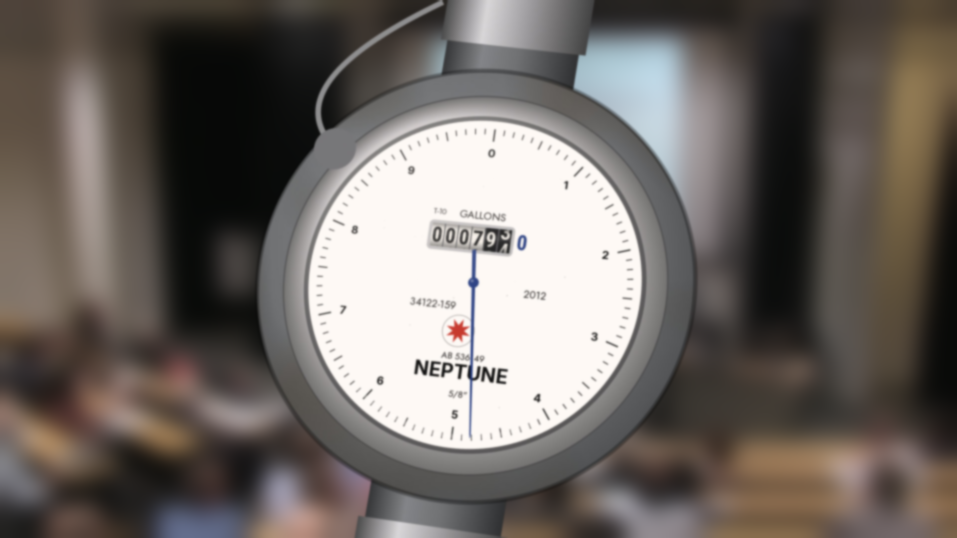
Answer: 7934.8 gal
